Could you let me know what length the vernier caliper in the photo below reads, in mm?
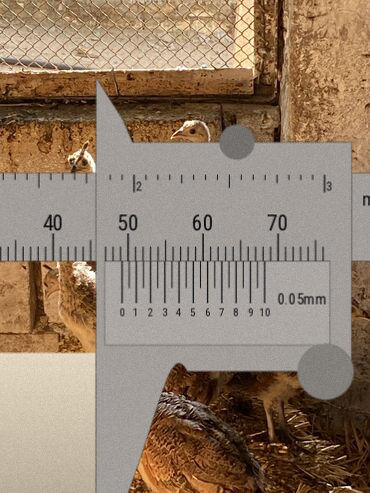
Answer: 49.2 mm
